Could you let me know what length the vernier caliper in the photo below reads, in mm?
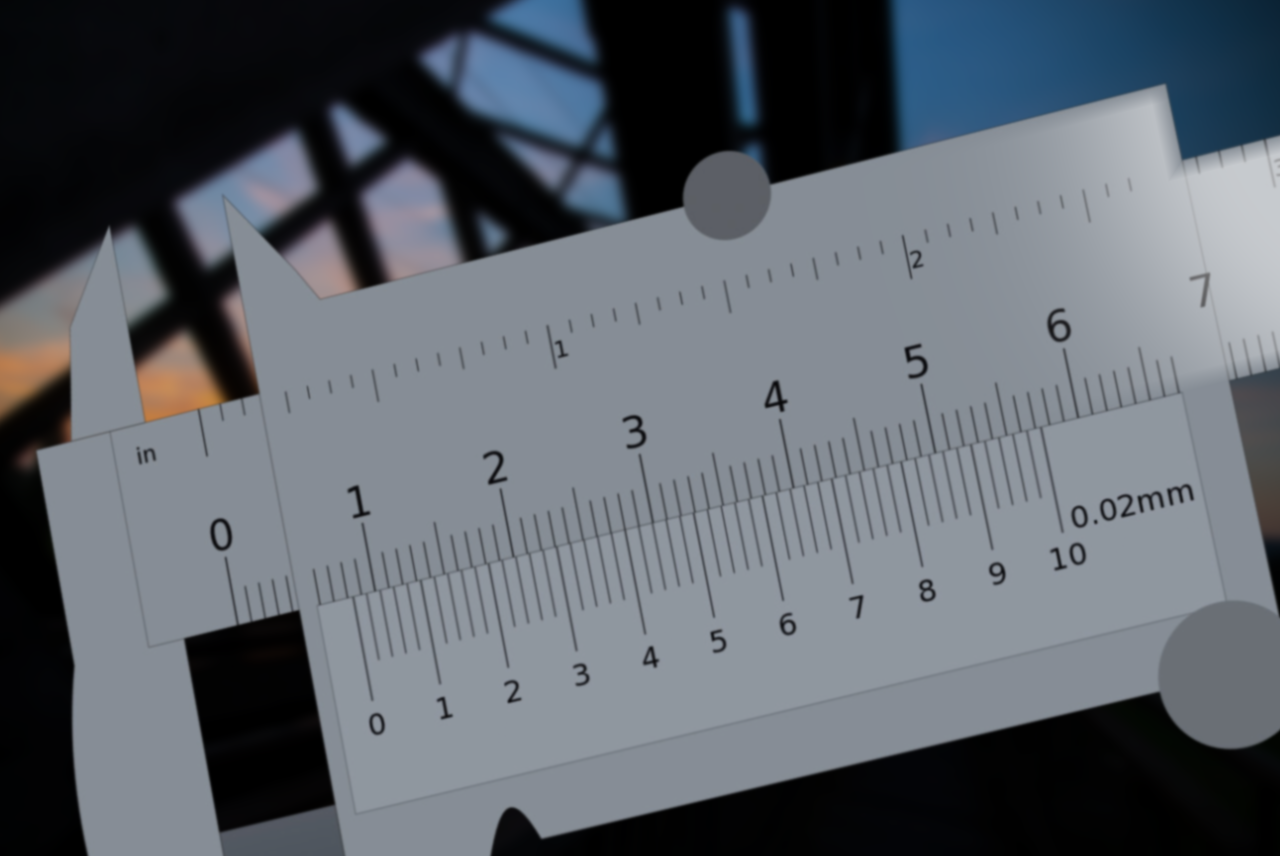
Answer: 8.4 mm
